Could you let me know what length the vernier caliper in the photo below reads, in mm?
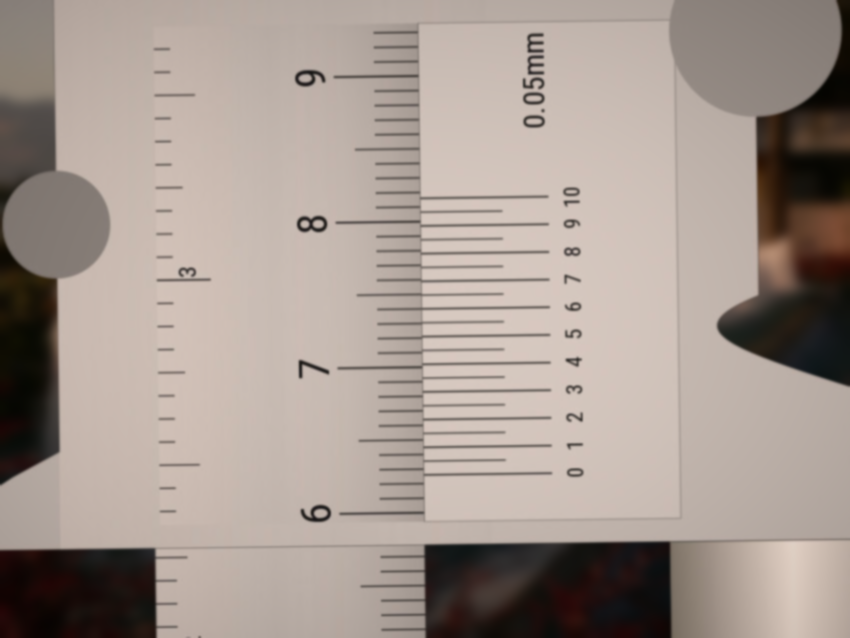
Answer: 62.6 mm
